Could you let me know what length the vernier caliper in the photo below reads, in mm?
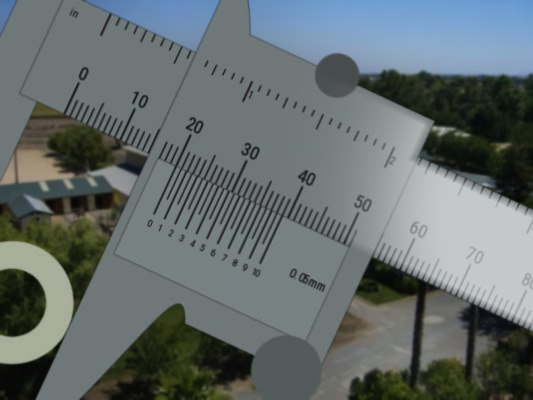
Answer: 20.0 mm
